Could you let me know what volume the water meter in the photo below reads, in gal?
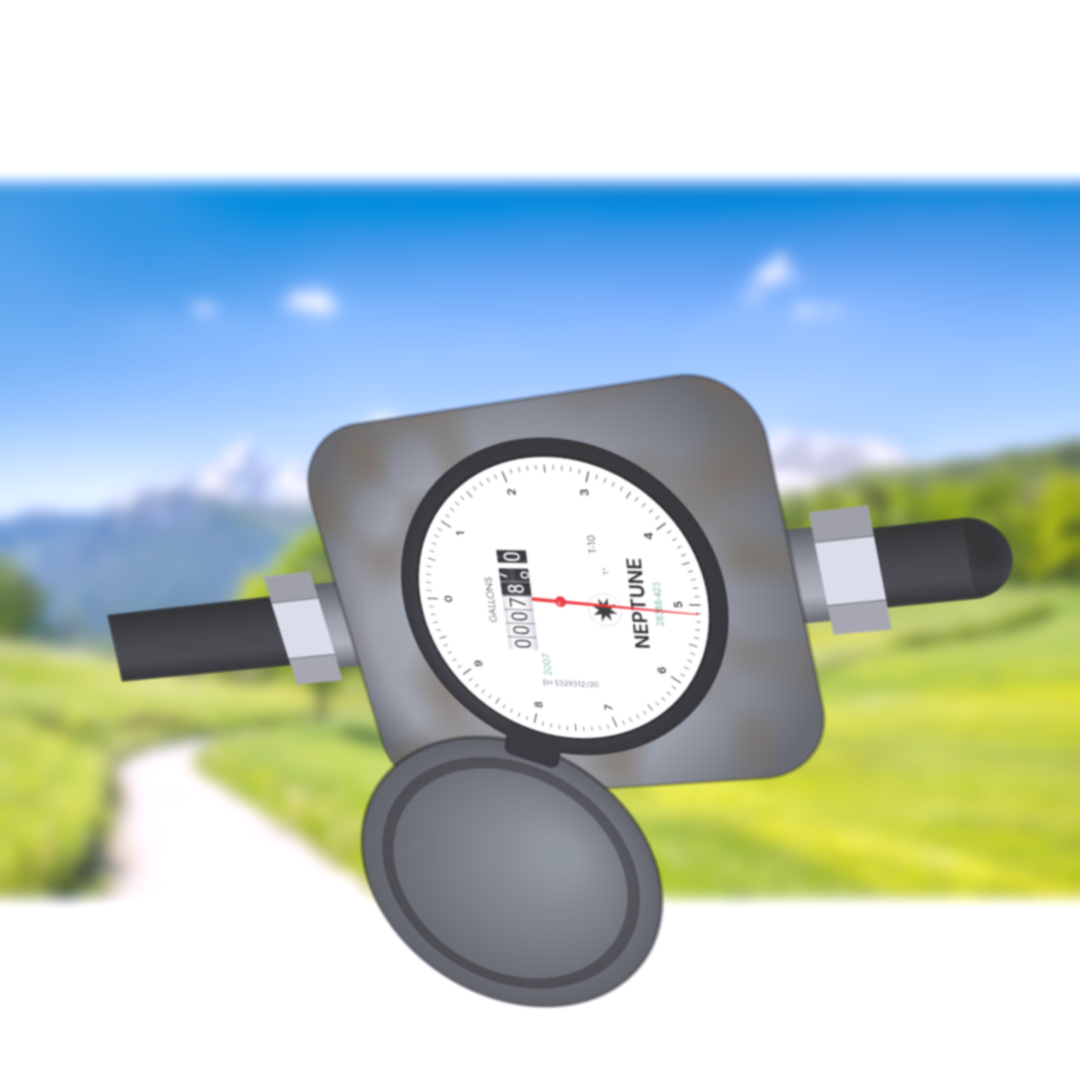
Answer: 7875.1 gal
